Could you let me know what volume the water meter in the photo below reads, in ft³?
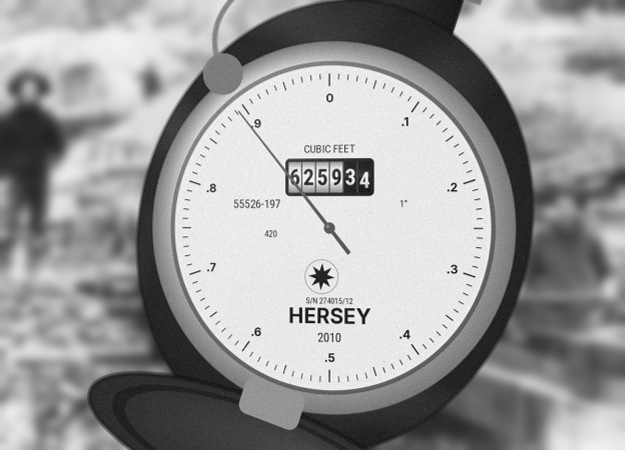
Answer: 625933.89 ft³
